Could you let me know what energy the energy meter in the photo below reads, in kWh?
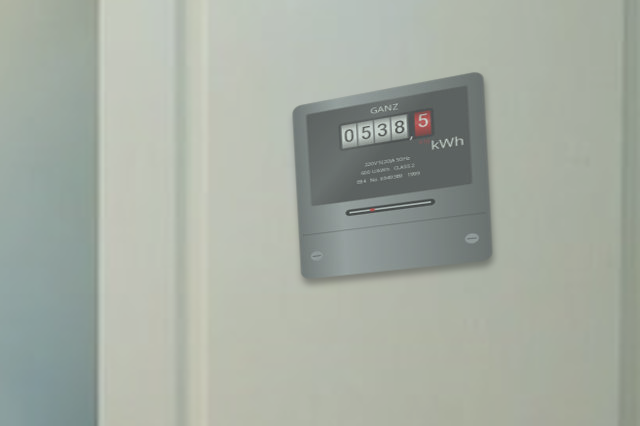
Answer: 538.5 kWh
